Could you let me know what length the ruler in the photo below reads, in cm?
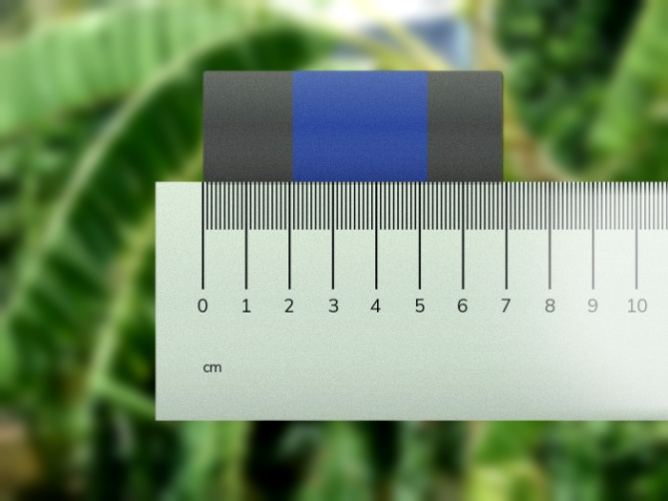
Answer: 6.9 cm
